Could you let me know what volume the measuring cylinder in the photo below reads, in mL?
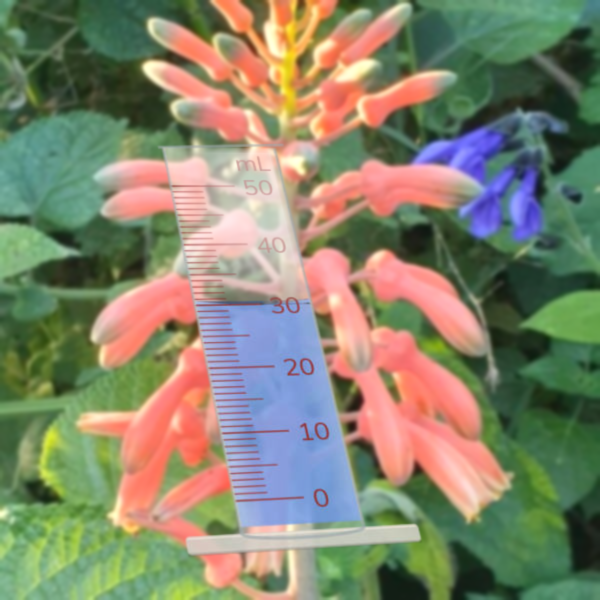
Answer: 30 mL
